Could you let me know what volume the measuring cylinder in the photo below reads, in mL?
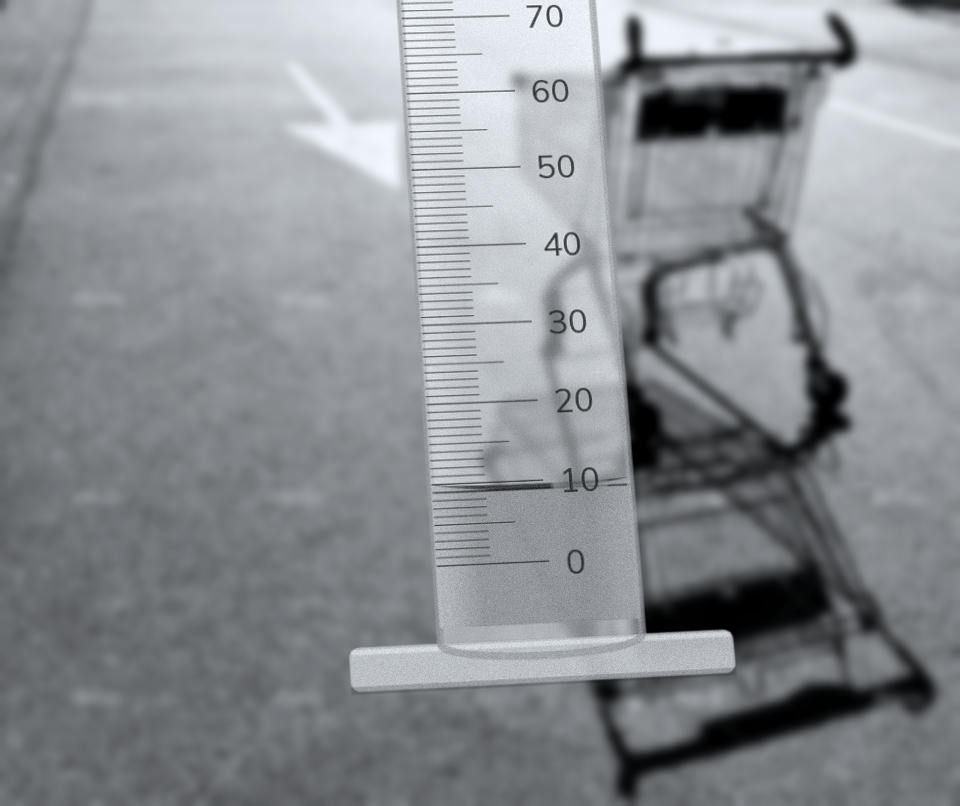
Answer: 9 mL
